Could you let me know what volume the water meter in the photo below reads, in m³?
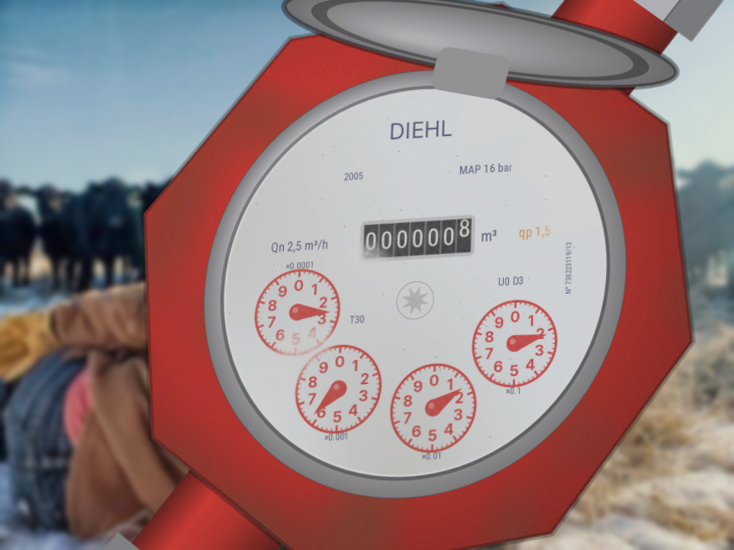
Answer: 8.2162 m³
